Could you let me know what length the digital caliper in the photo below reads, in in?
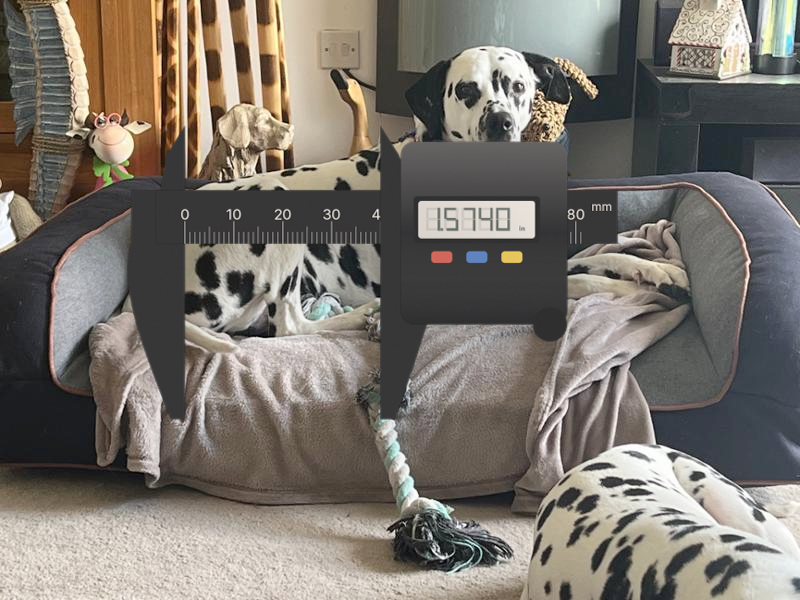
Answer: 1.5740 in
